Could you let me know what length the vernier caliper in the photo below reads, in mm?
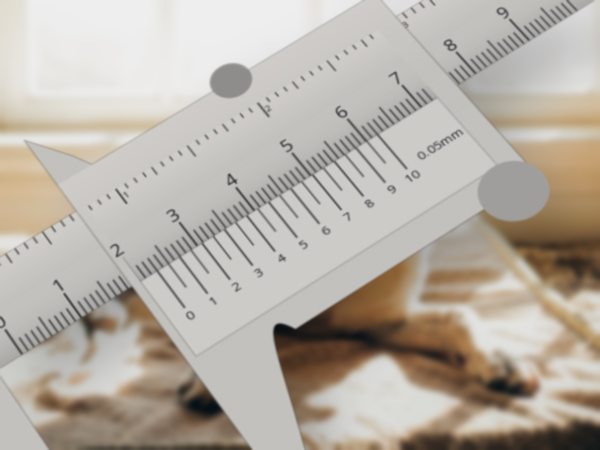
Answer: 23.0 mm
